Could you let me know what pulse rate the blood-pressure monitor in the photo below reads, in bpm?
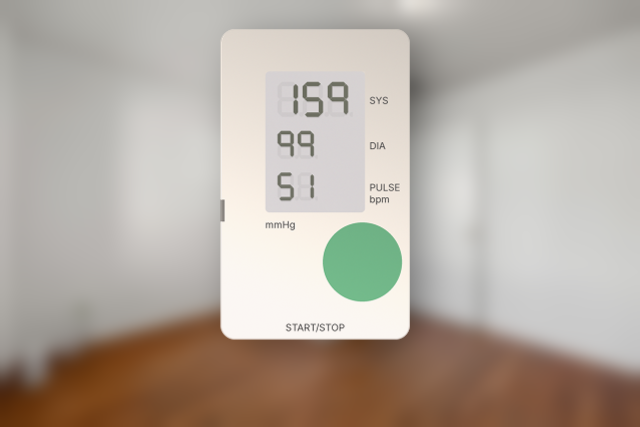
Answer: 51 bpm
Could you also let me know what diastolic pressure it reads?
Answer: 99 mmHg
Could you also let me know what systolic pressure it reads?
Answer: 159 mmHg
